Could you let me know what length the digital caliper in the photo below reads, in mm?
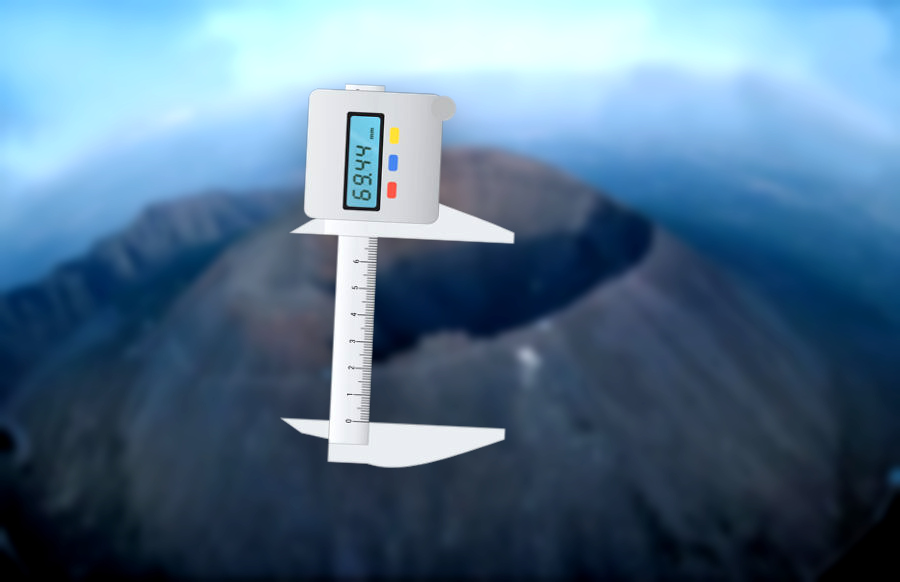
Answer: 69.44 mm
